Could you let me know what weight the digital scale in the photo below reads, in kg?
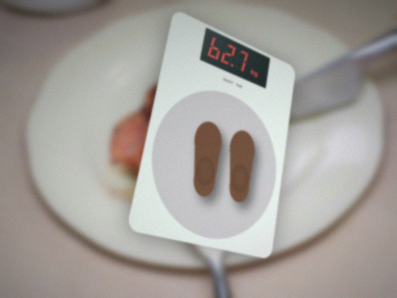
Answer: 62.7 kg
